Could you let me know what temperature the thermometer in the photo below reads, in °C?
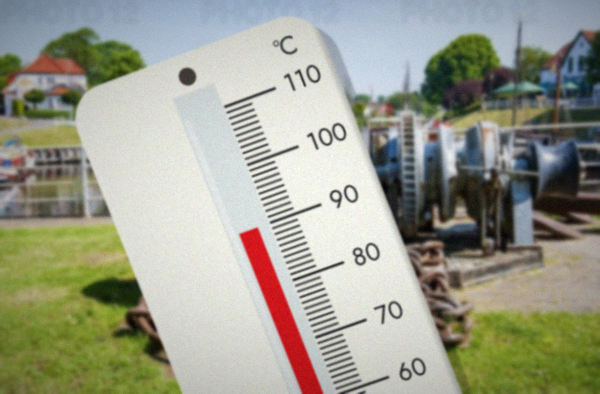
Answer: 90 °C
